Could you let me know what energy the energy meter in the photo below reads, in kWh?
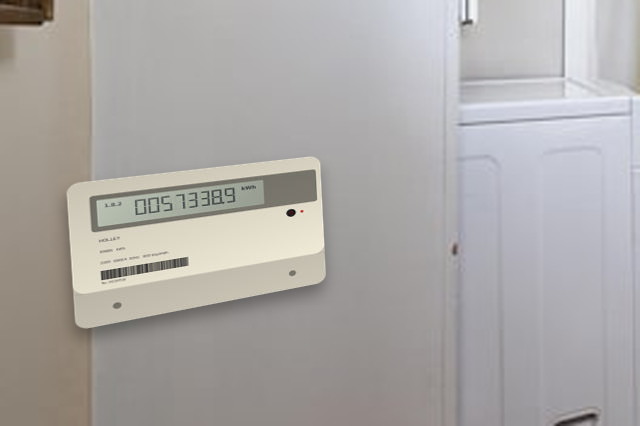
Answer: 57338.9 kWh
